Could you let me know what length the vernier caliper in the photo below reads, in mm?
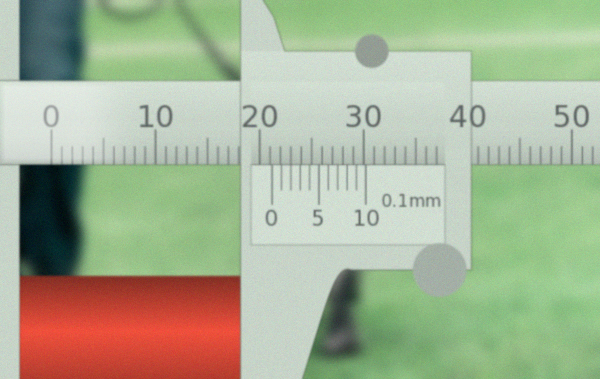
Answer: 21.2 mm
